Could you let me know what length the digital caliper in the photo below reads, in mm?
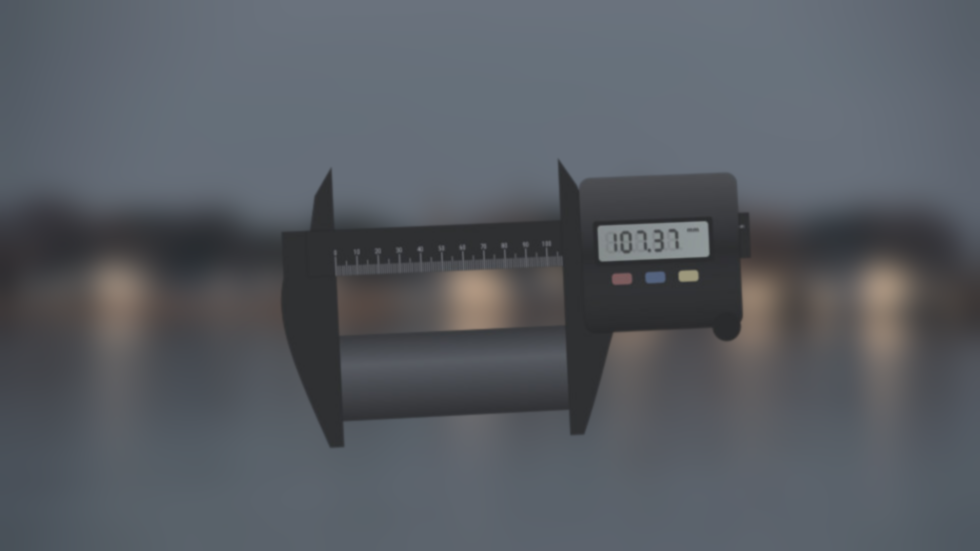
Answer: 107.37 mm
